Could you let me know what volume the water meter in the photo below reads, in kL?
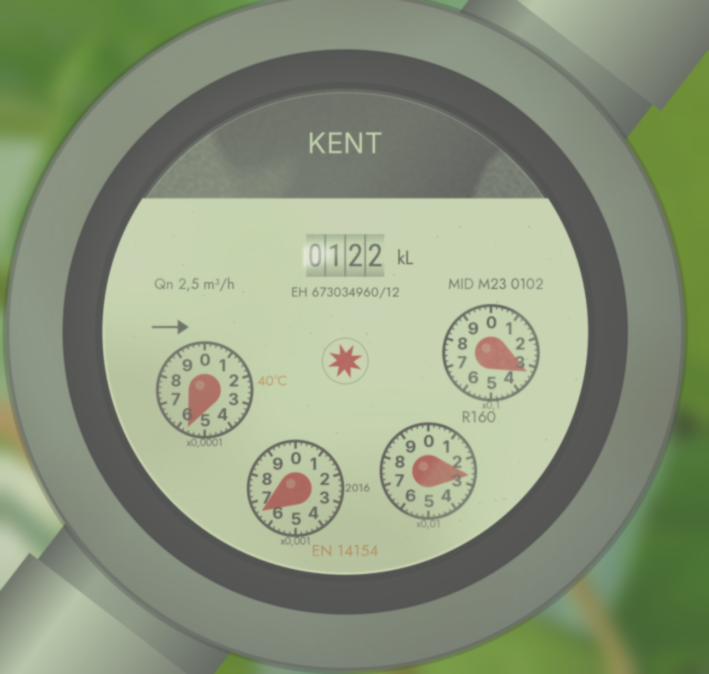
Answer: 122.3265 kL
